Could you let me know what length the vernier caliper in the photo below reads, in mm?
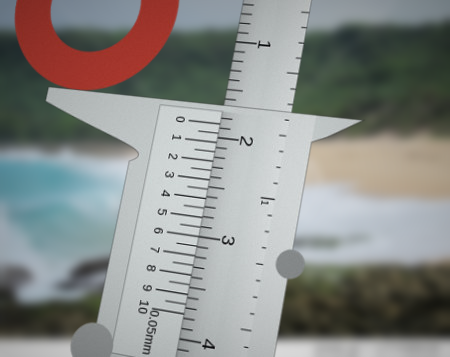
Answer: 18.6 mm
